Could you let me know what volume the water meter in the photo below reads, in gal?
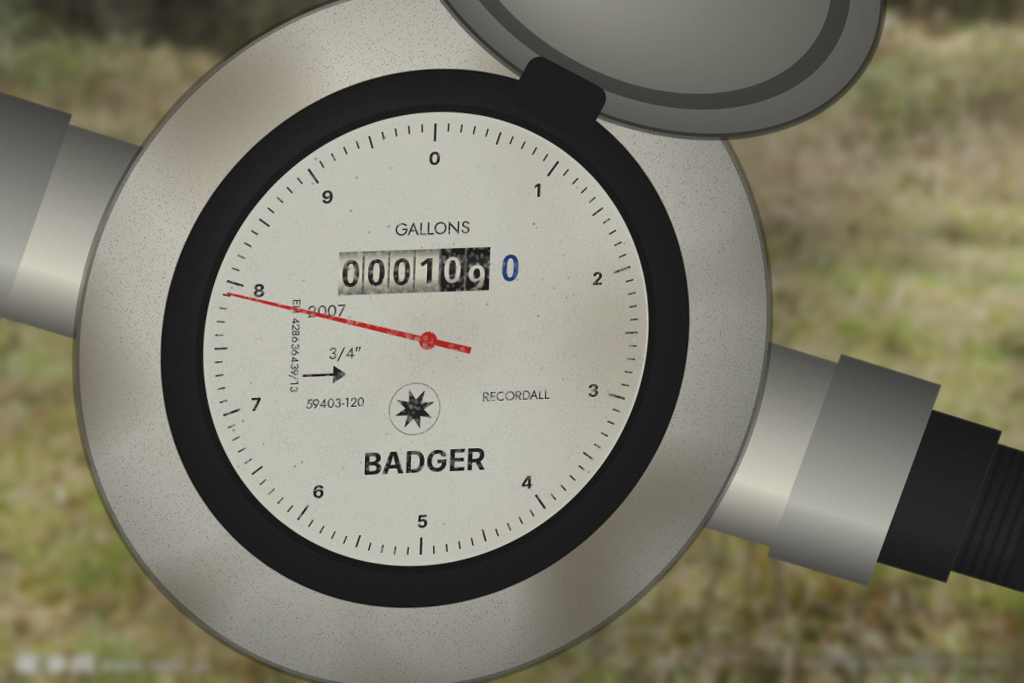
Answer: 1087.9 gal
